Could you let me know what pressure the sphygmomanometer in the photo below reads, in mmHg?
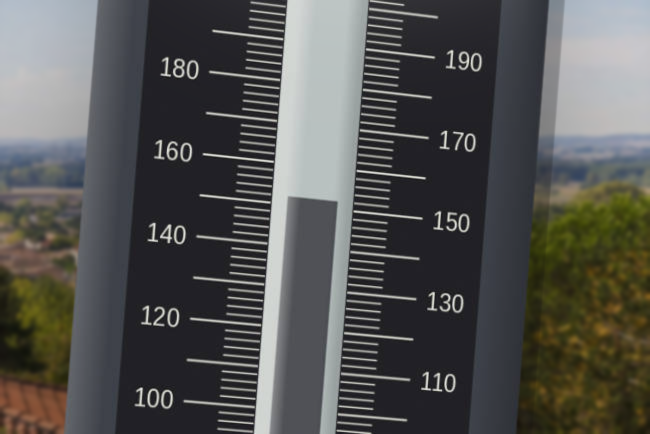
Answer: 152 mmHg
